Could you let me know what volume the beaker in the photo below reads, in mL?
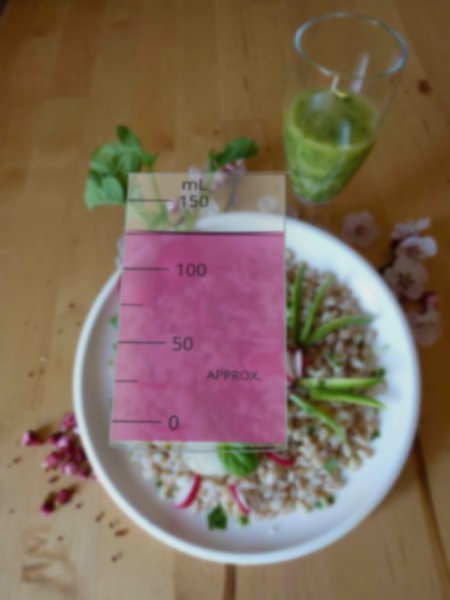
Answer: 125 mL
